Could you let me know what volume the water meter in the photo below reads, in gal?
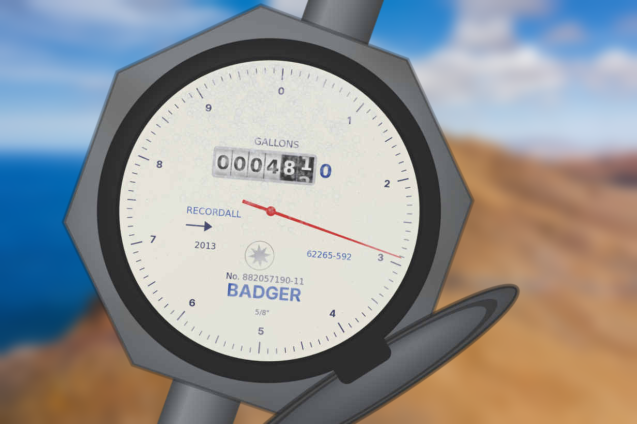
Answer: 4812.9 gal
